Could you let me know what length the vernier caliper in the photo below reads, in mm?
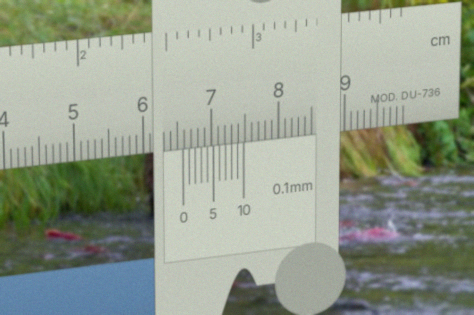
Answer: 65.8 mm
